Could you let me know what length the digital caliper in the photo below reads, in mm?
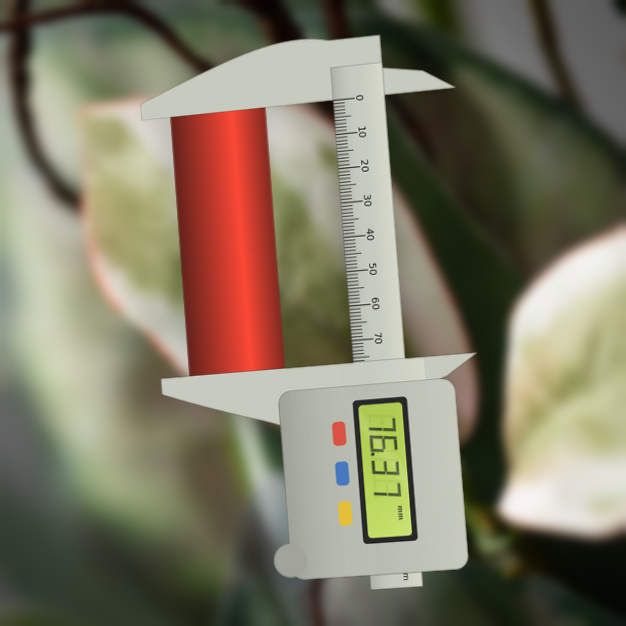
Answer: 76.37 mm
